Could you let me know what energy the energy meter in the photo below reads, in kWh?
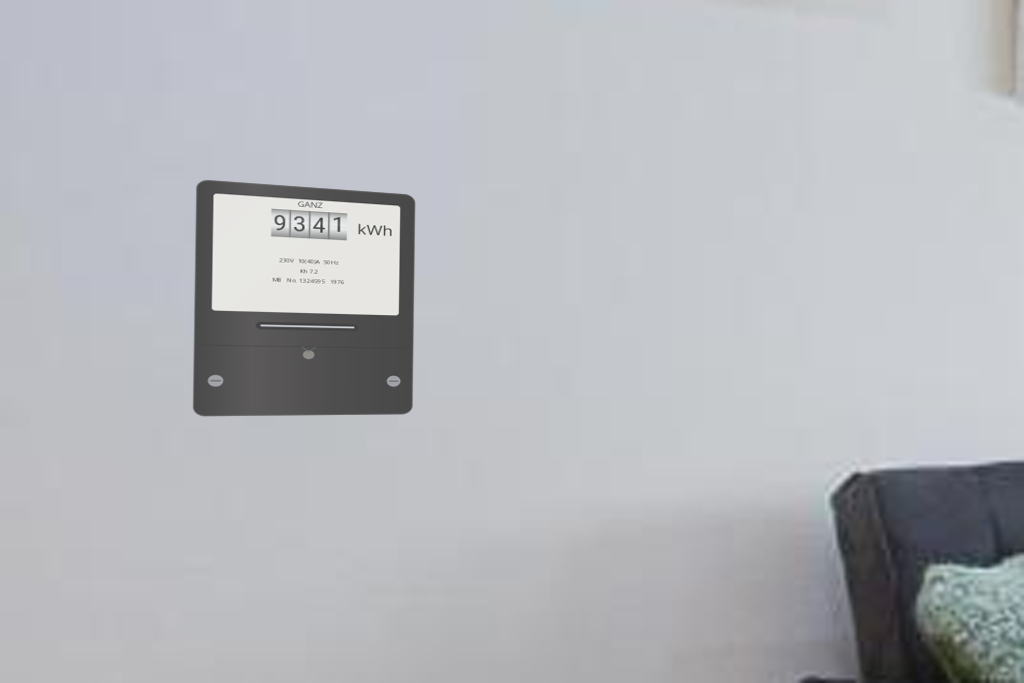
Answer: 9341 kWh
